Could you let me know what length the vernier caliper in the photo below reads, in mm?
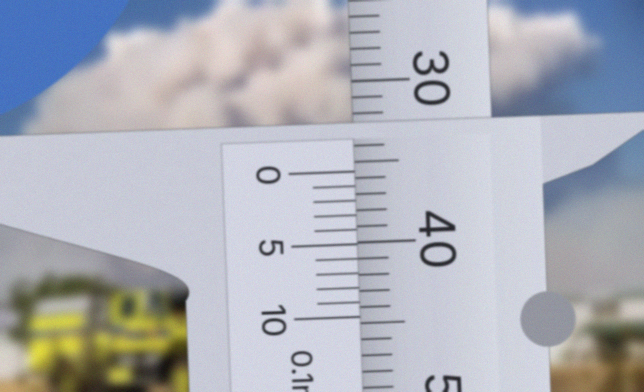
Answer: 35.6 mm
